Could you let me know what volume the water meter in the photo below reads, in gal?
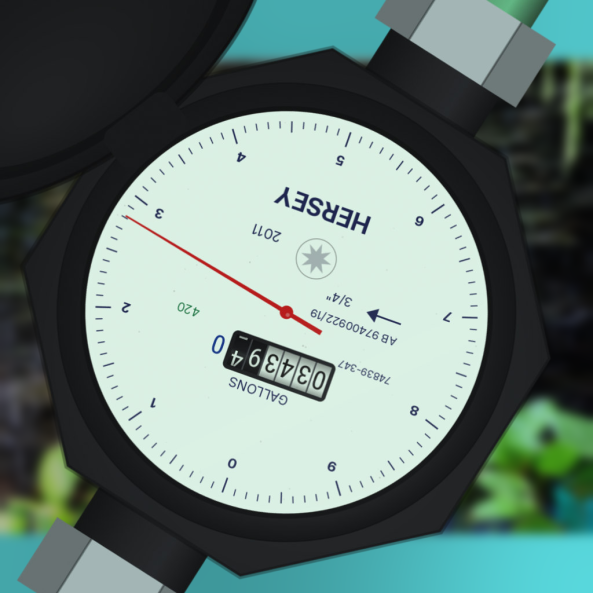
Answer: 343942.8 gal
